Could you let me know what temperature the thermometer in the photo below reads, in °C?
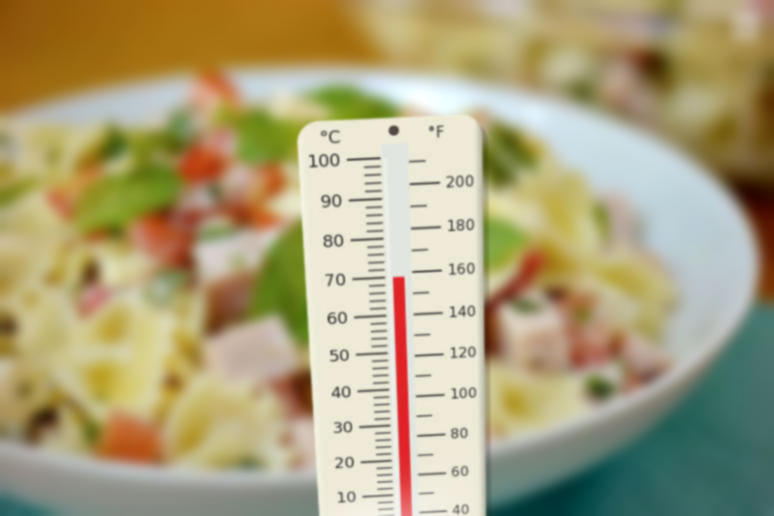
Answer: 70 °C
